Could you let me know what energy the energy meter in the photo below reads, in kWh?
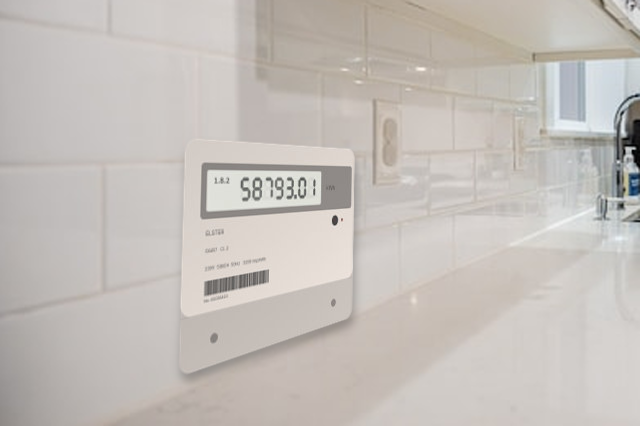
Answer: 58793.01 kWh
